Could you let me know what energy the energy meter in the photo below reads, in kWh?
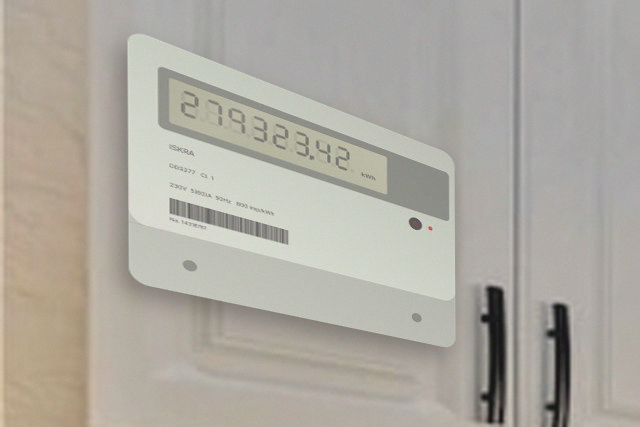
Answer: 279323.42 kWh
